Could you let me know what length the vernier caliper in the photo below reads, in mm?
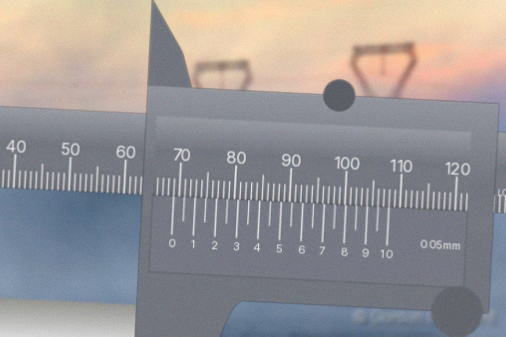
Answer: 69.0 mm
